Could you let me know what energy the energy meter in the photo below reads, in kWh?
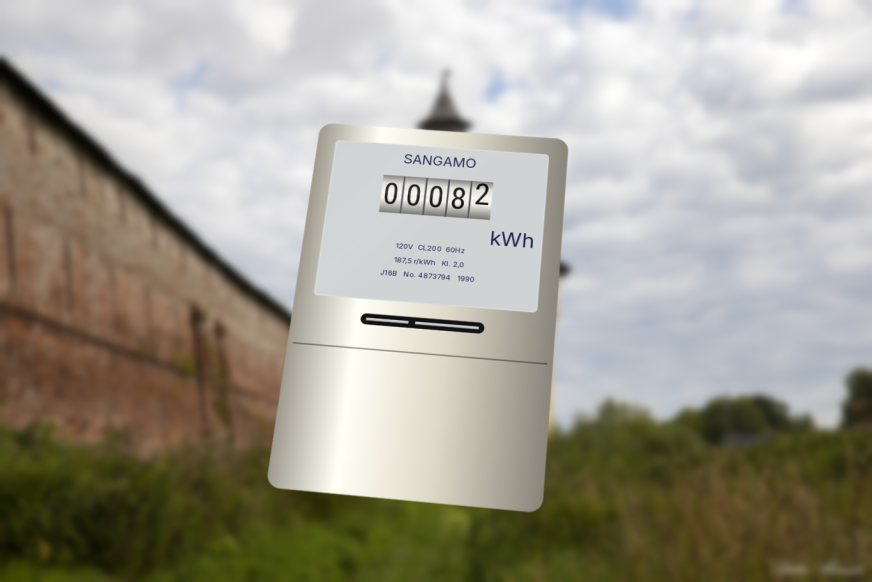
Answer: 82 kWh
